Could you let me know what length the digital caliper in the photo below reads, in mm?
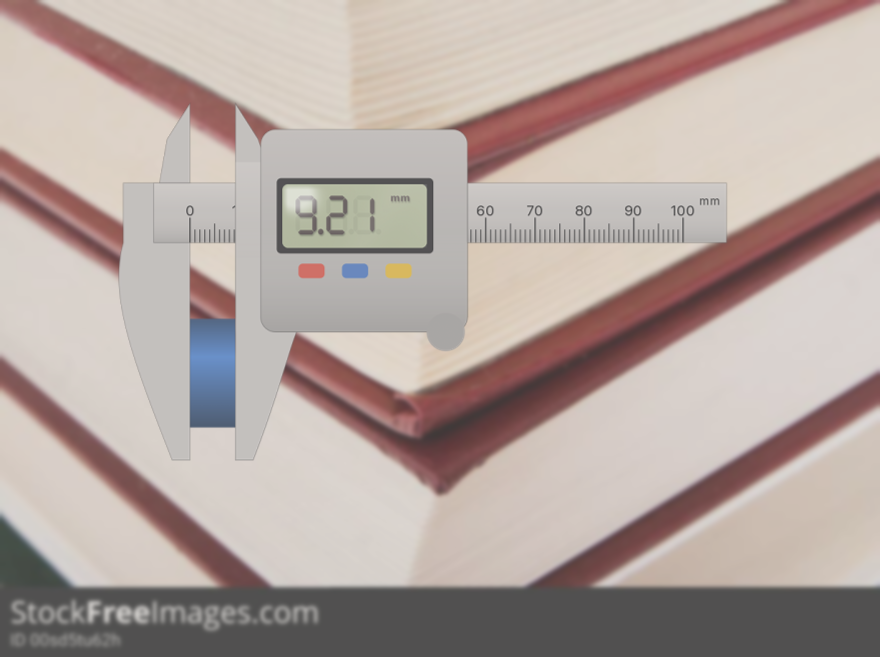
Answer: 9.21 mm
